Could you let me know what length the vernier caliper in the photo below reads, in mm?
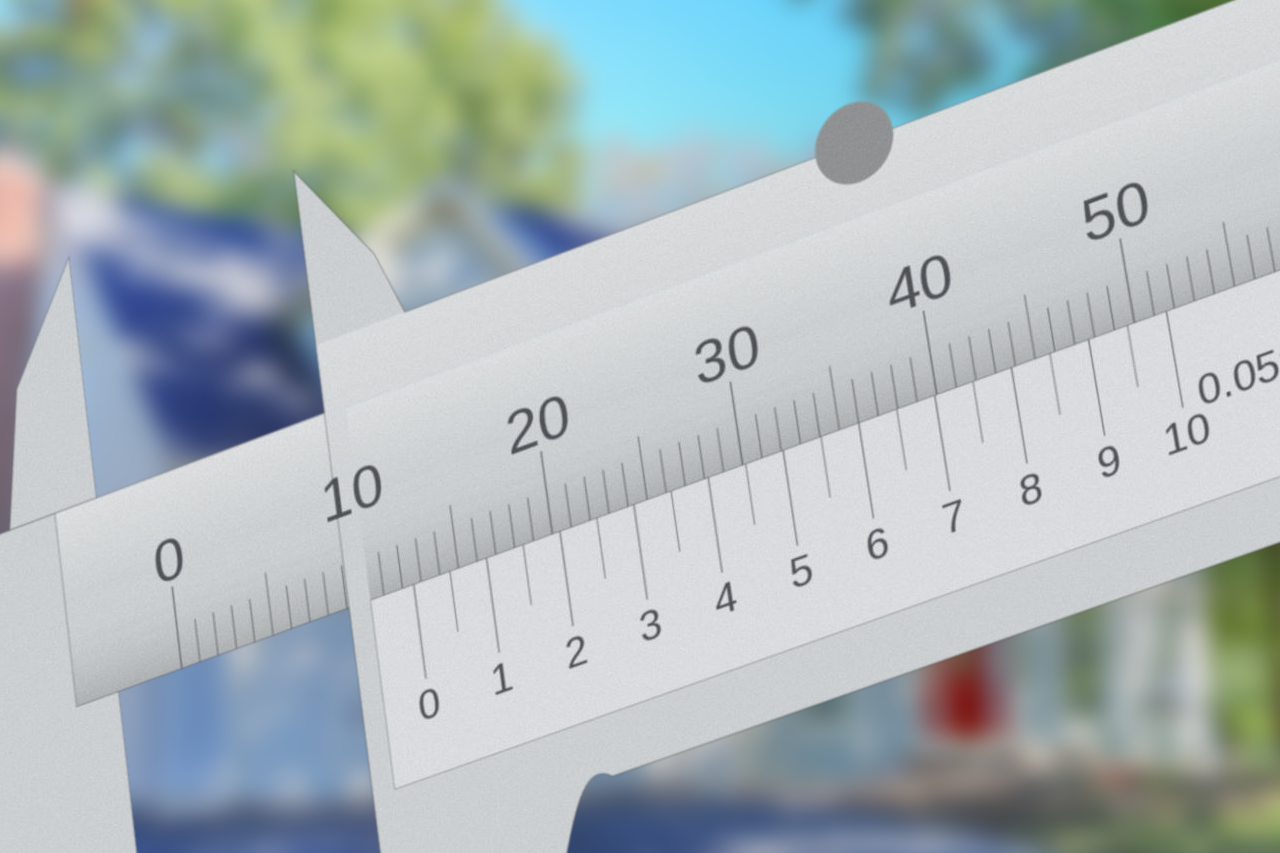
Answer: 12.6 mm
